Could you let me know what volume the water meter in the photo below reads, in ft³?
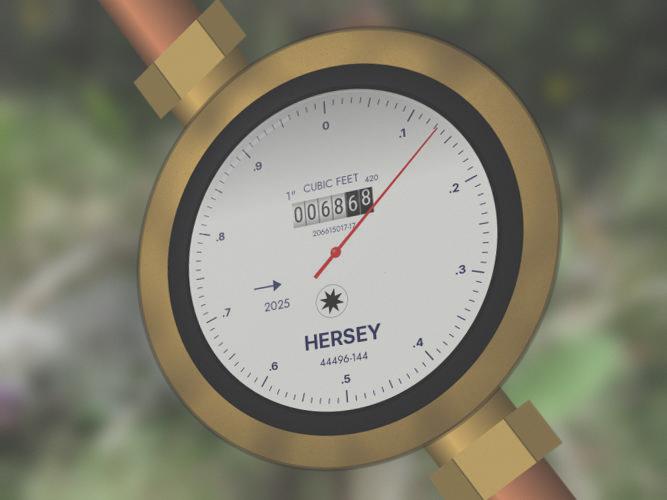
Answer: 6868.13 ft³
